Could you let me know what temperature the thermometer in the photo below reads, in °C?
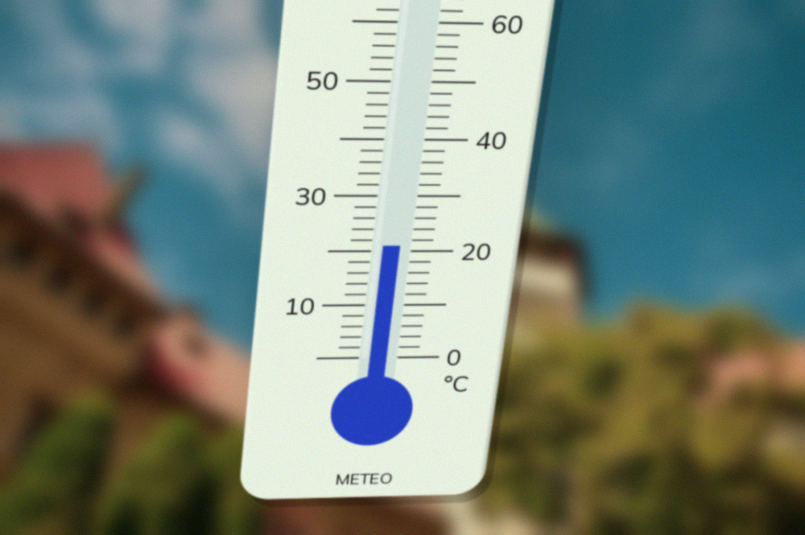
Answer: 21 °C
